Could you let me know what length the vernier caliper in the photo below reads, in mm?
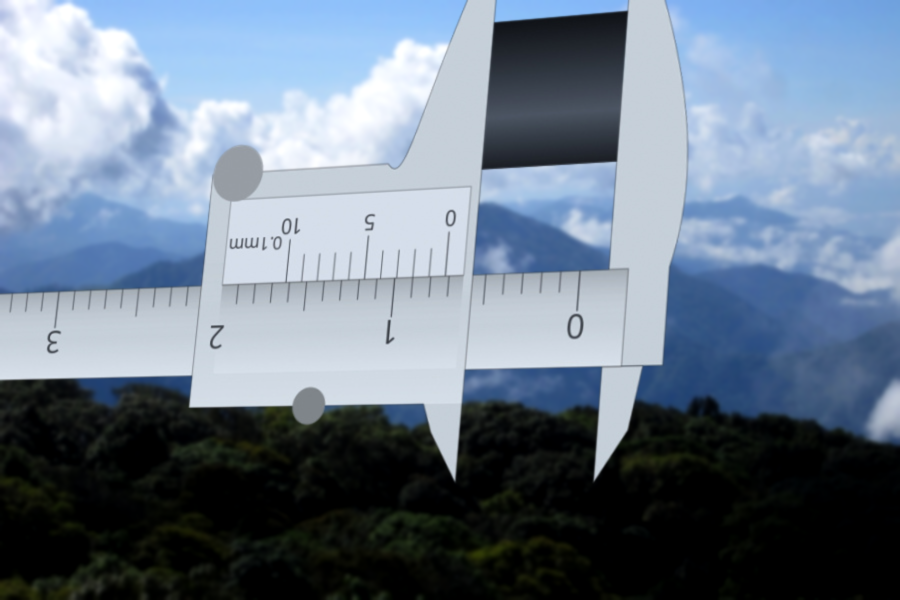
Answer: 7.2 mm
